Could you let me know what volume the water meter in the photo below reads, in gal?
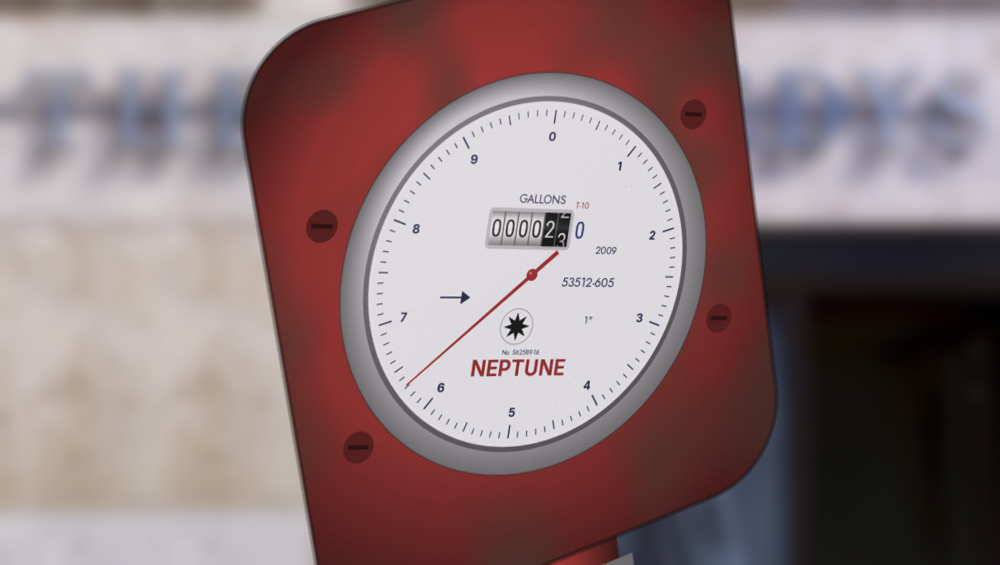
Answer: 226.3 gal
